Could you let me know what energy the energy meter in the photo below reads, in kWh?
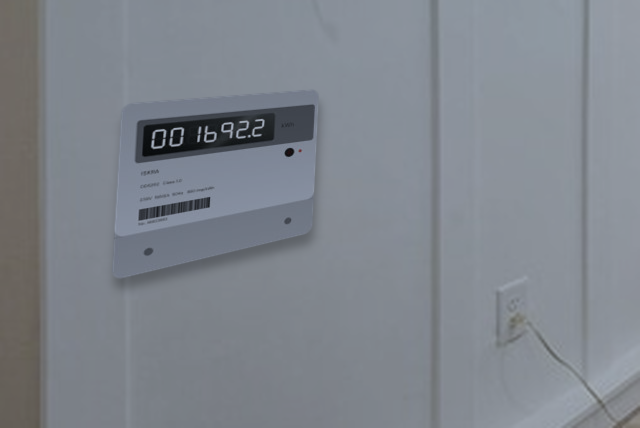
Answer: 1692.2 kWh
